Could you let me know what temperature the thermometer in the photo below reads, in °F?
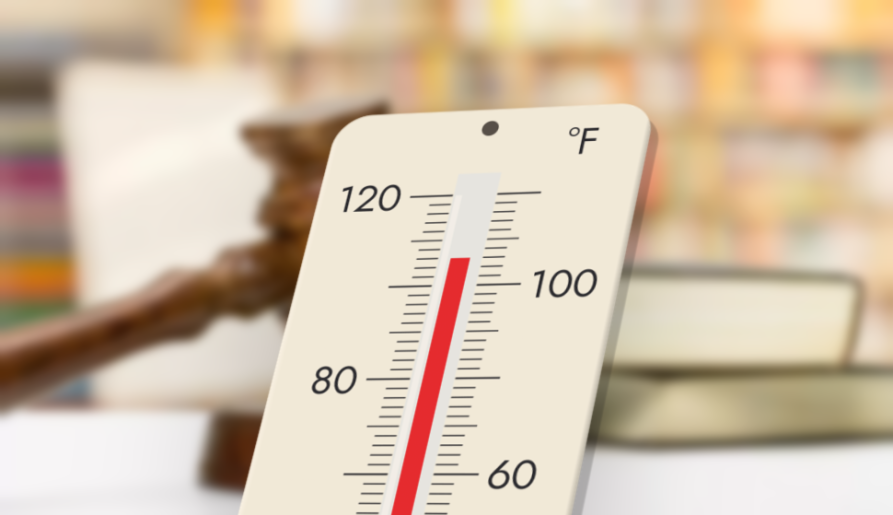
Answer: 106 °F
